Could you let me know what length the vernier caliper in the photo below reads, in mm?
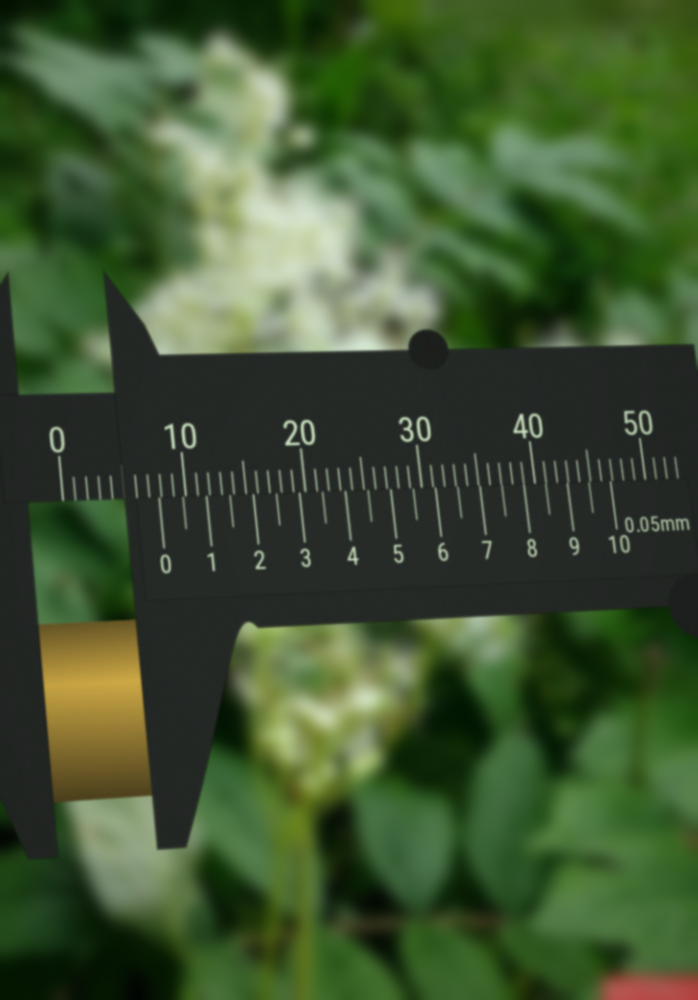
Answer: 7.8 mm
